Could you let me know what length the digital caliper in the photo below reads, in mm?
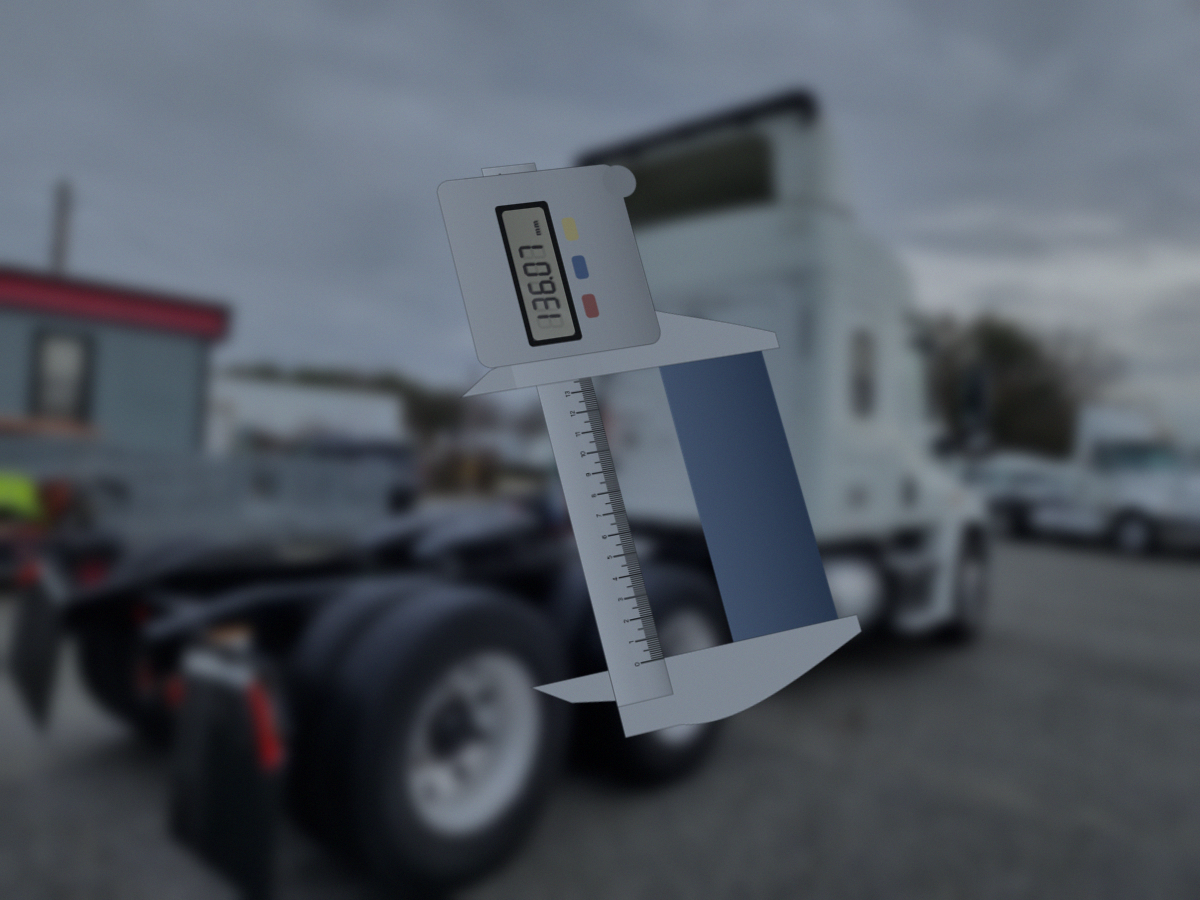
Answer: 136.07 mm
